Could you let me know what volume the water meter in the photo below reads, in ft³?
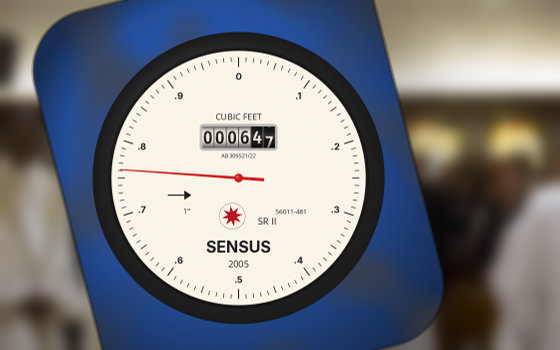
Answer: 646.76 ft³
